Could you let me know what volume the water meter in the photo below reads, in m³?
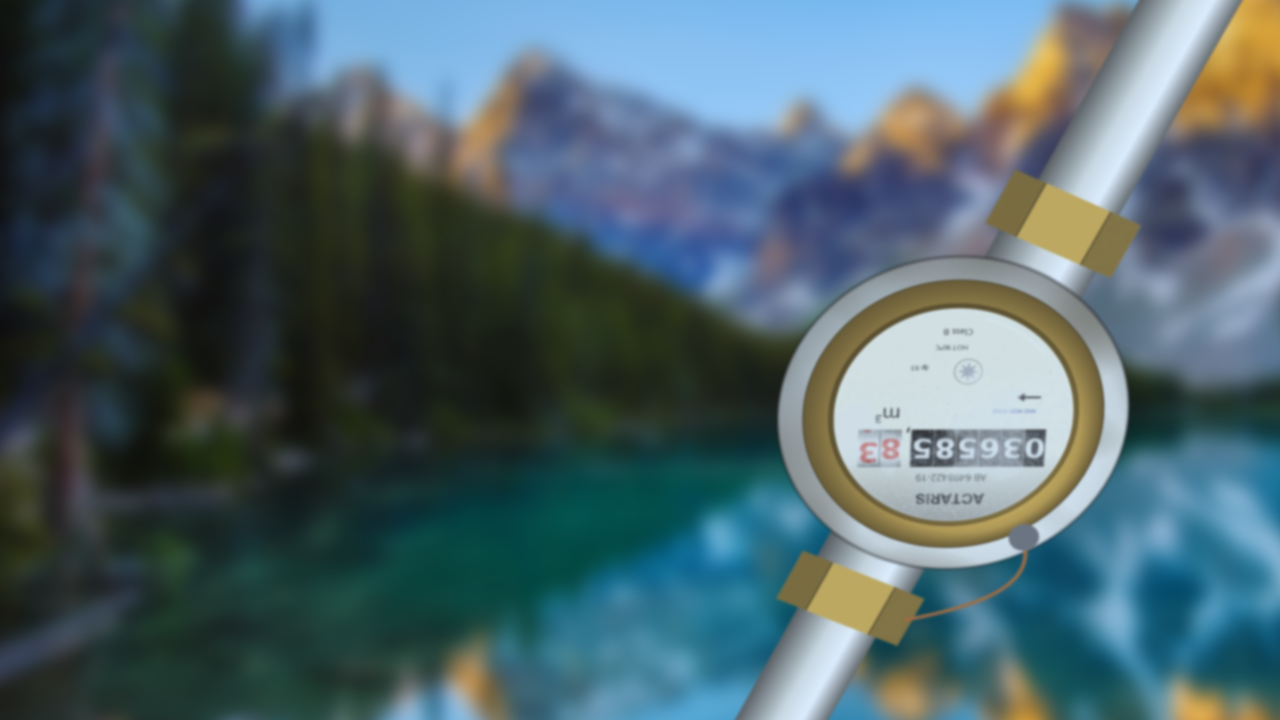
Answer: 36585.83 m³
